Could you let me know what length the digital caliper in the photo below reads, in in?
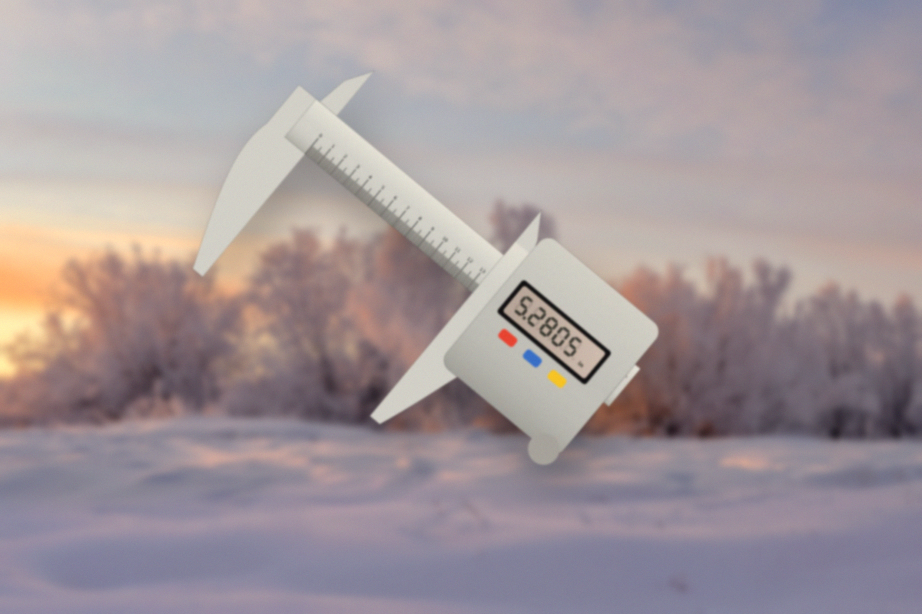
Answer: 5.2805 in
